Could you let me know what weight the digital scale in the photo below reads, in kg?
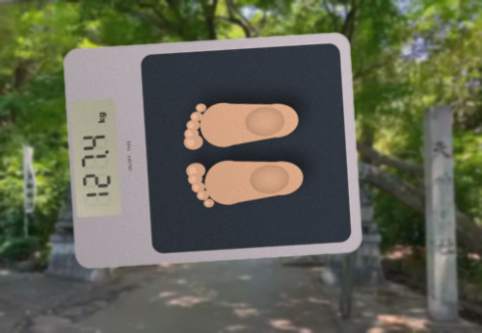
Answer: 127.4 kg
